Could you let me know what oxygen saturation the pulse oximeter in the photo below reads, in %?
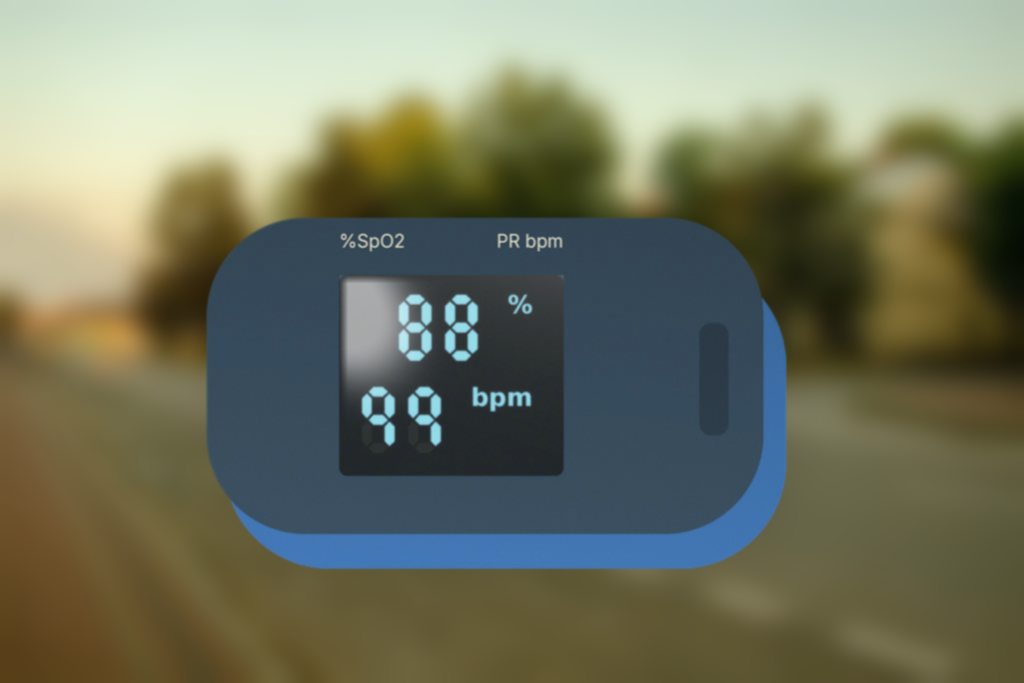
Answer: 88 %
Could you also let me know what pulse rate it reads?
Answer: 99 bpm
